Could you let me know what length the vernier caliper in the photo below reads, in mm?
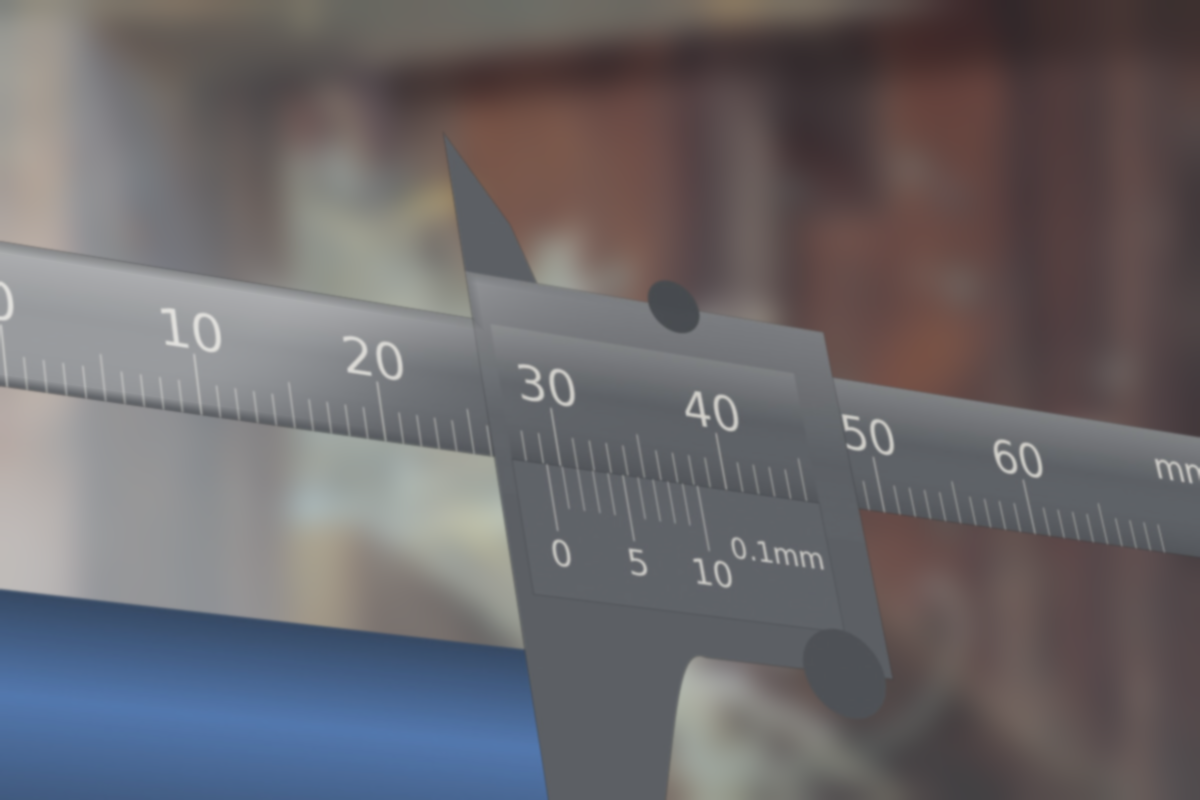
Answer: 29.2 mm
